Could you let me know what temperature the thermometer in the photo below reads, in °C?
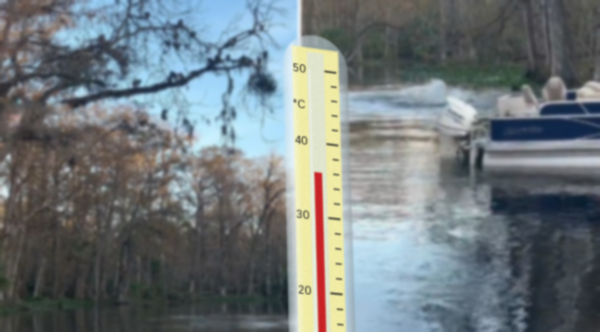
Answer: 36 °C
